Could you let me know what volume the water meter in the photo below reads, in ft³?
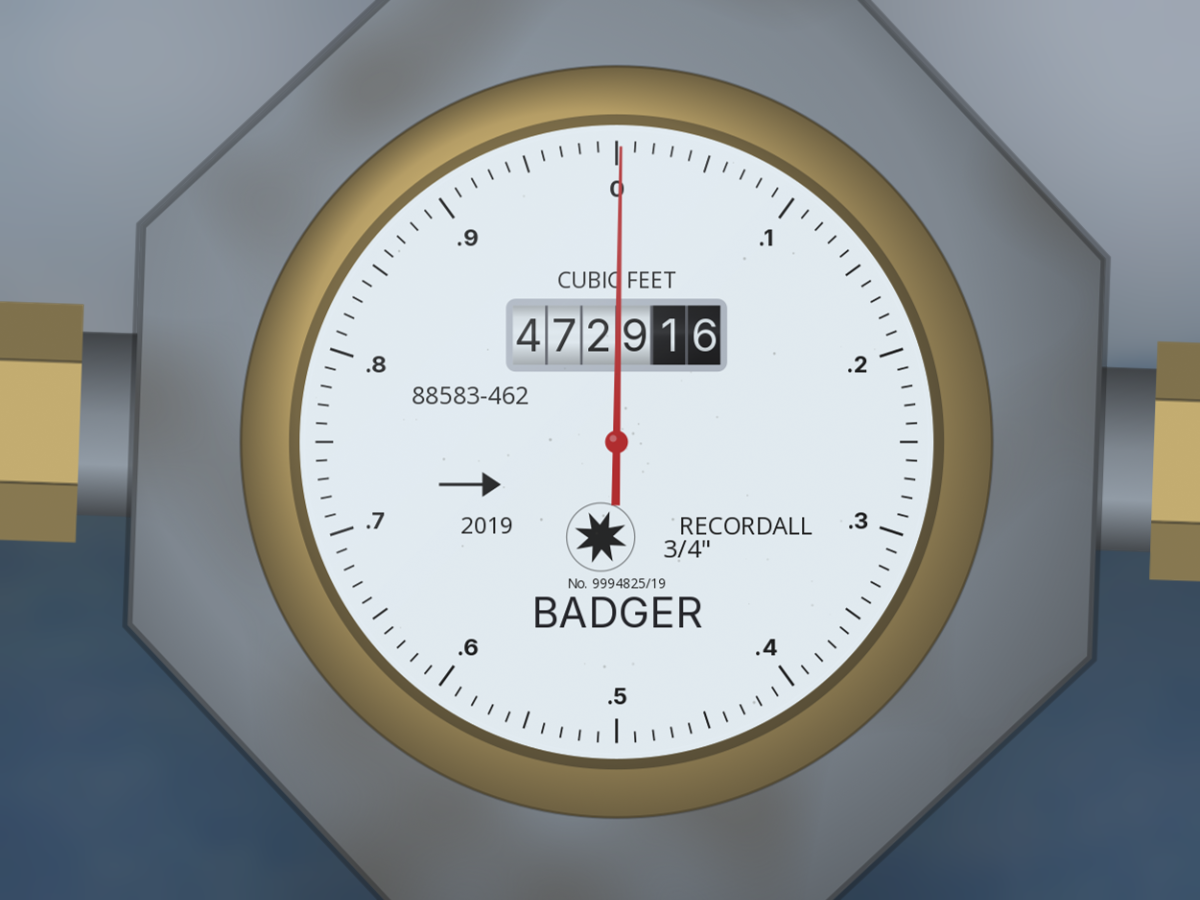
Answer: 472916.00 ft³
